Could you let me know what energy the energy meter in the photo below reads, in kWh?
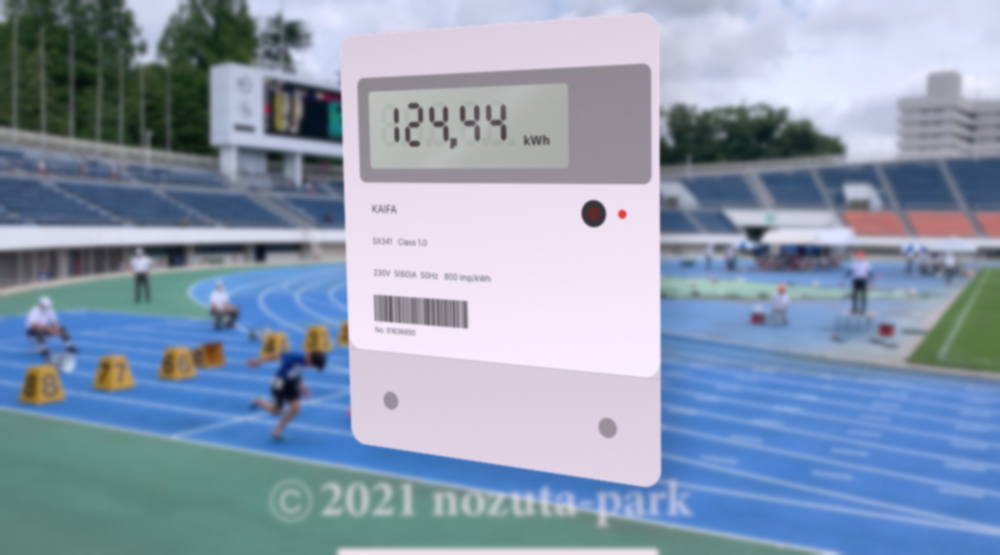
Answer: 124.44 kWh
